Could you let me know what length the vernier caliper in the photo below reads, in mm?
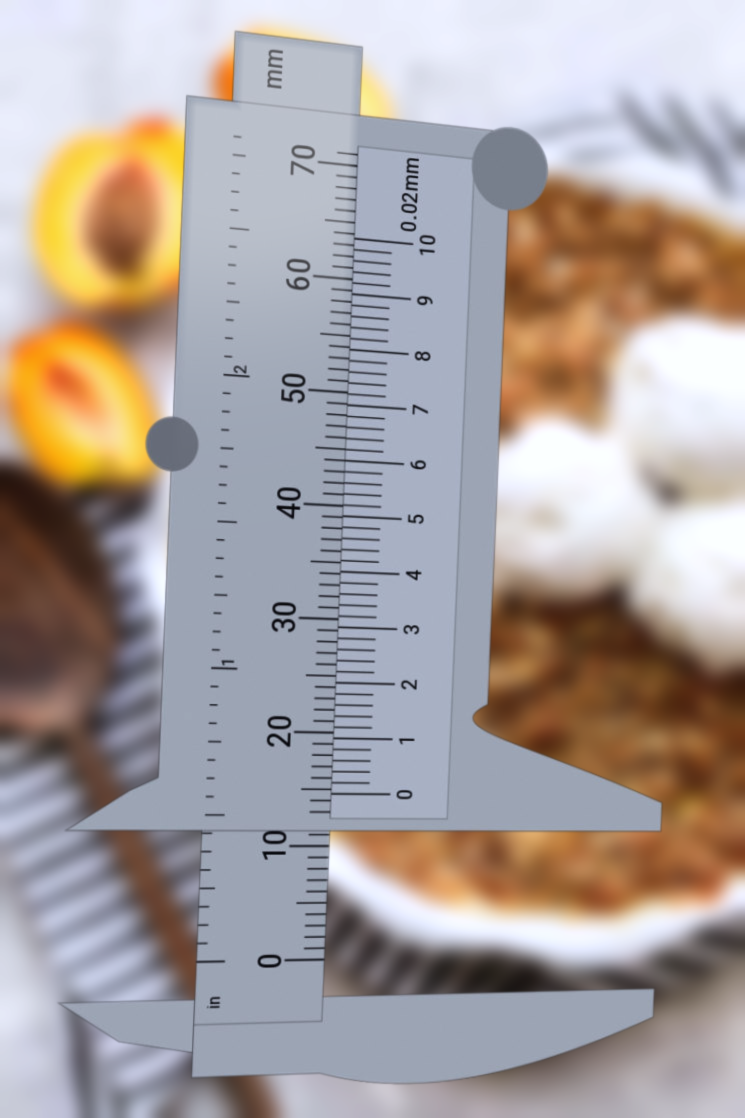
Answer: 14.6 mm
